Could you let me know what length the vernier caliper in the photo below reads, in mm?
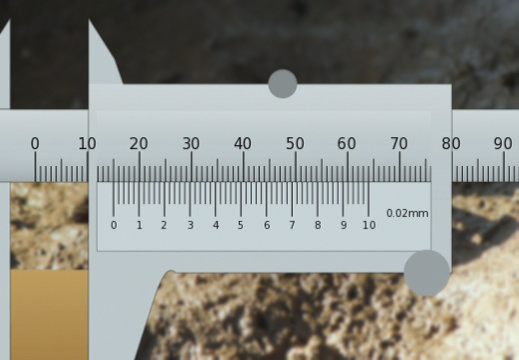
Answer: 15.0 mm
